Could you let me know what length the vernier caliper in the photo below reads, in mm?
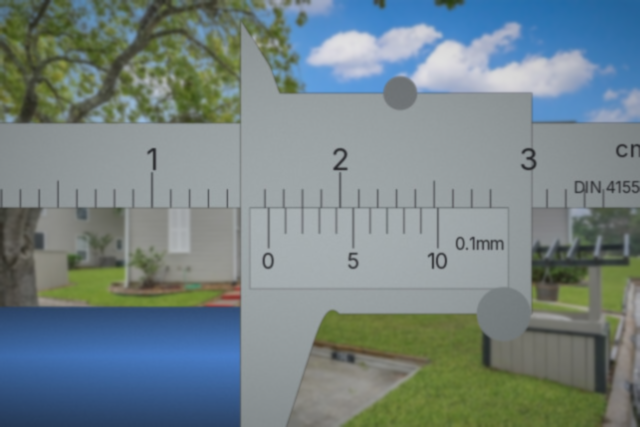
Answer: 16.2 mm
